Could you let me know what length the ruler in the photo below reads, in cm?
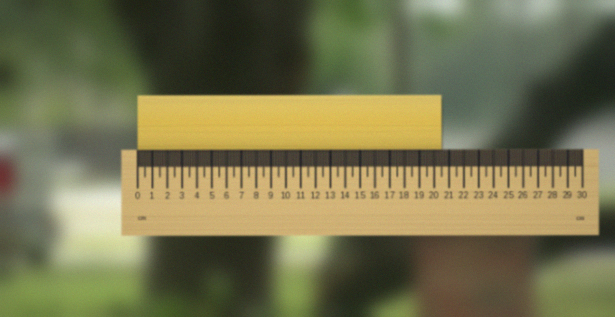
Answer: 20.5 cm
